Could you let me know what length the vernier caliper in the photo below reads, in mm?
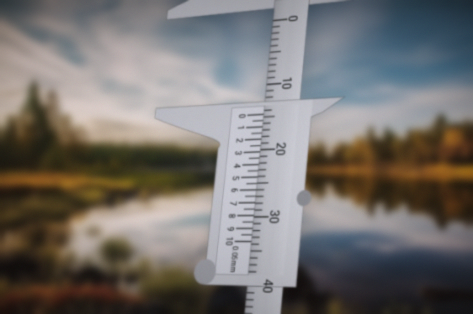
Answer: 14.6 mm
